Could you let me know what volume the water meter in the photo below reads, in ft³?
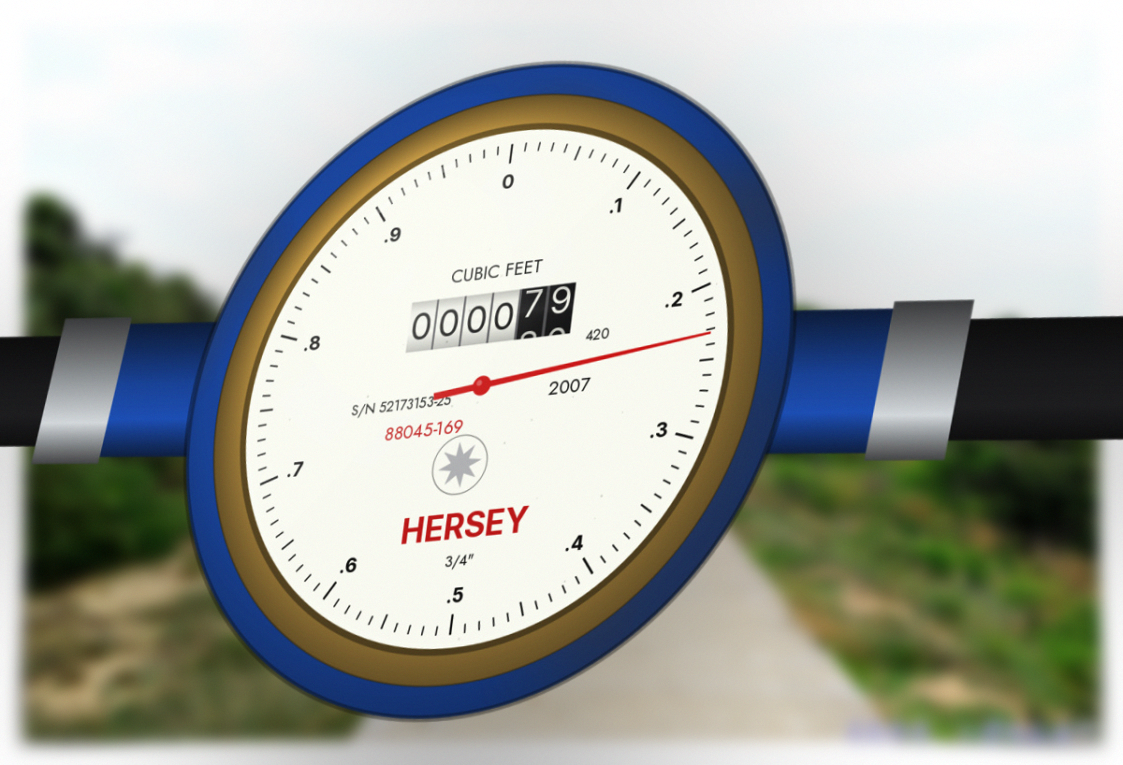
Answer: 79.23 ft³
